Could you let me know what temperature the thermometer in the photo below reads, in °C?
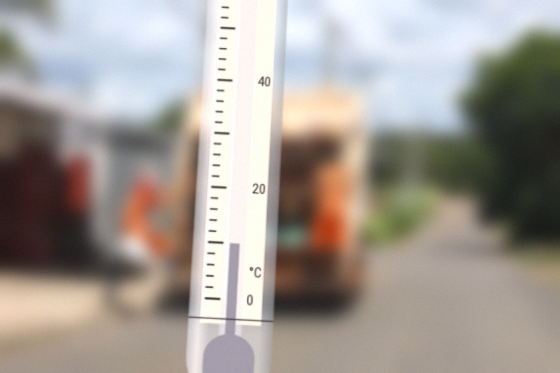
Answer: 10 °C
